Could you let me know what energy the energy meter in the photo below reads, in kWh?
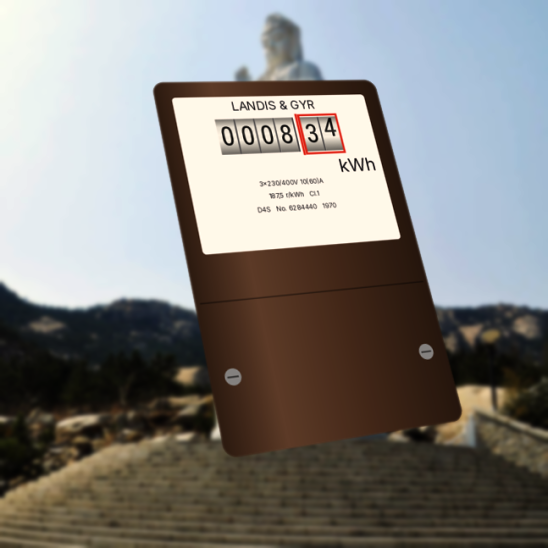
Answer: 8.34 kWh
